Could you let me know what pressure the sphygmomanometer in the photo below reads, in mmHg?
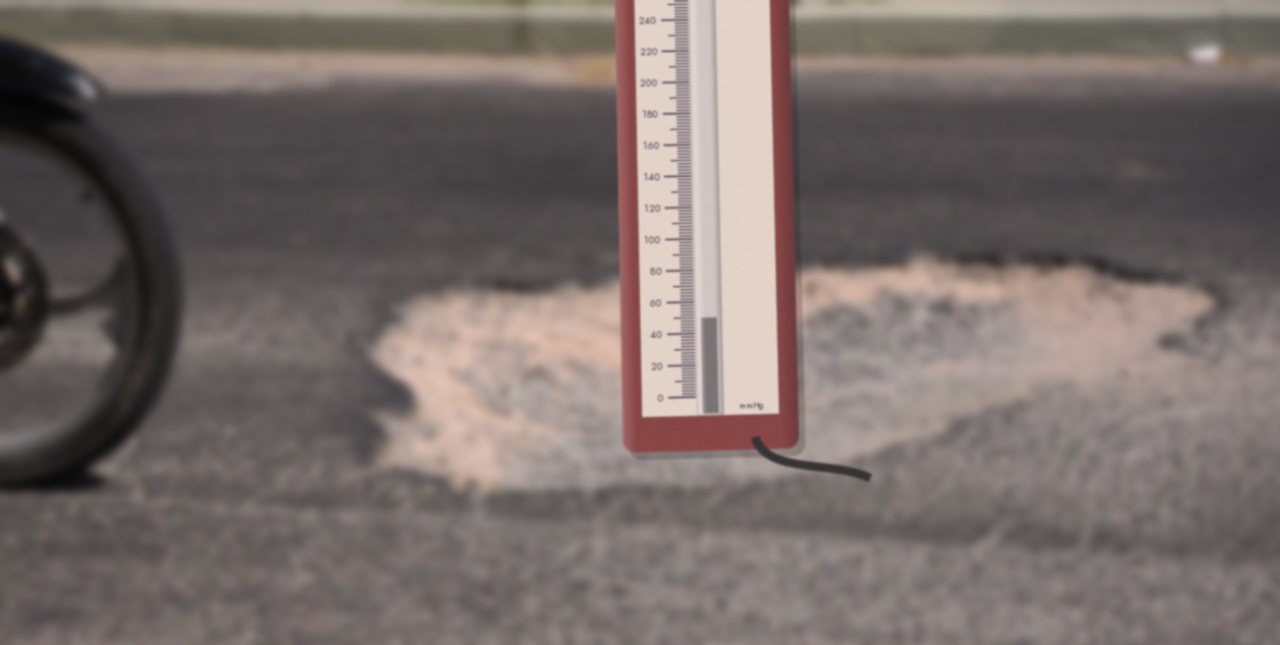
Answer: 50 mmHg
